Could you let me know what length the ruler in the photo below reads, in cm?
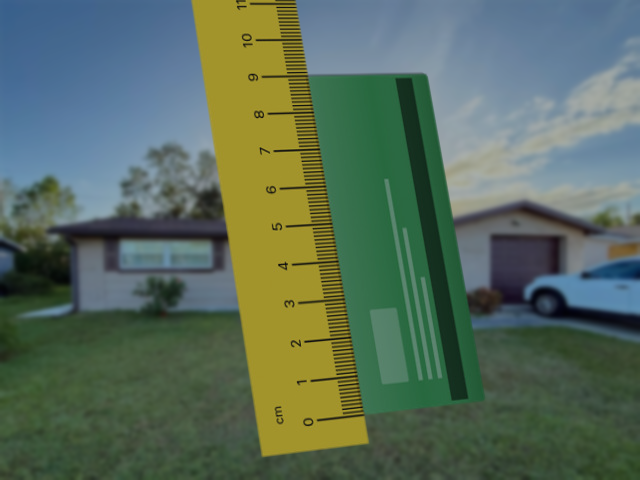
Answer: 9 cm
